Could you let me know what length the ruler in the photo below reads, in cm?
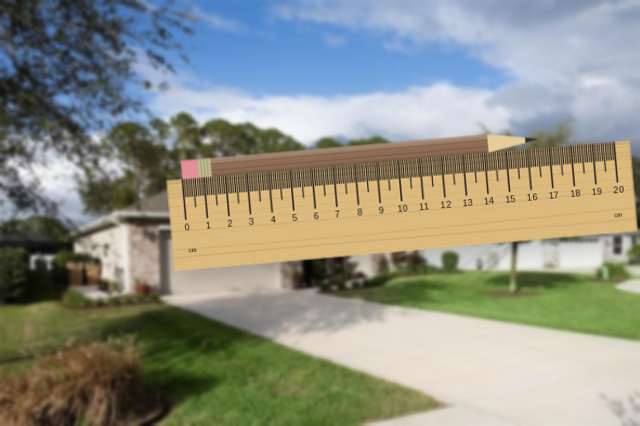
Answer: 16.5 cm
